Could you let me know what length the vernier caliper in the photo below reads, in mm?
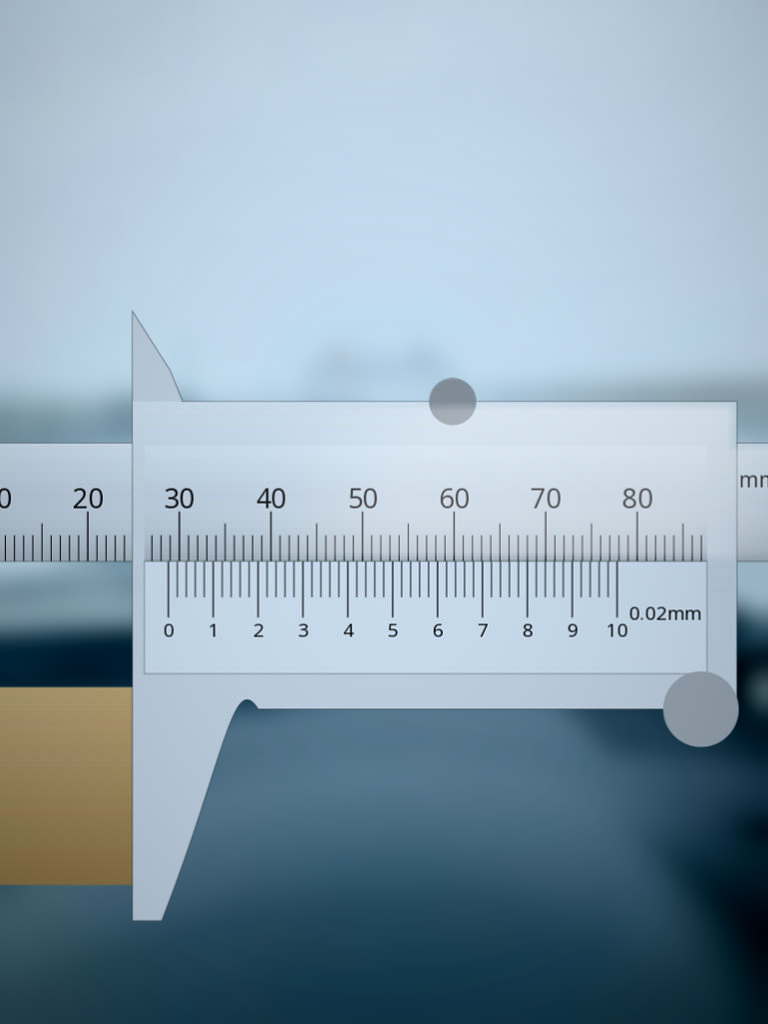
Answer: 28.8 mm
